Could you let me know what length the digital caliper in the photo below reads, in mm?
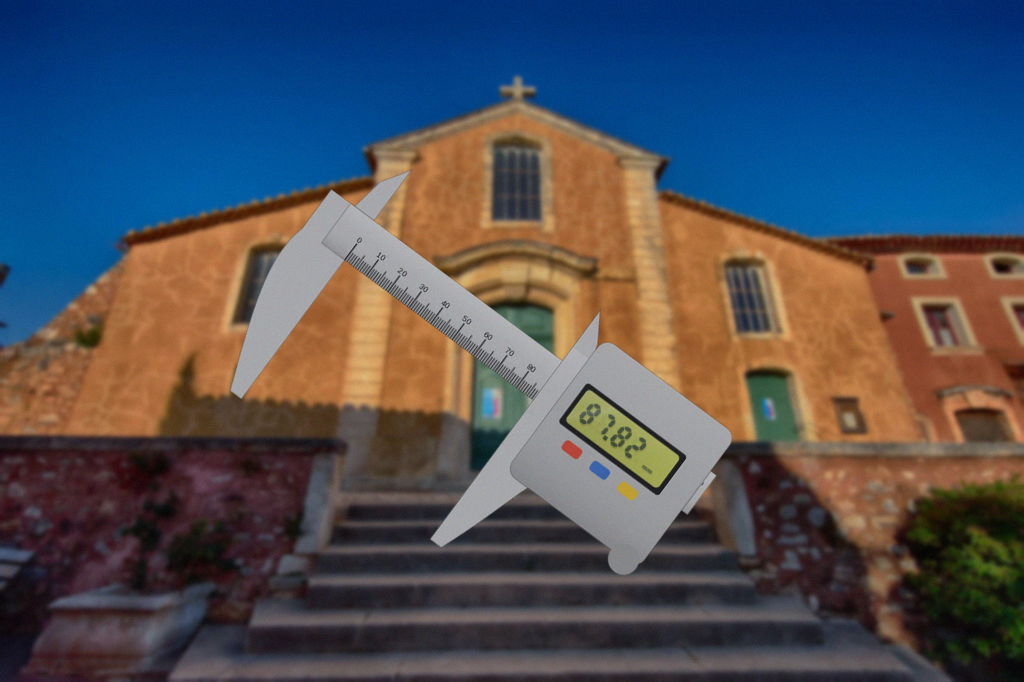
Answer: 87.82 mm
